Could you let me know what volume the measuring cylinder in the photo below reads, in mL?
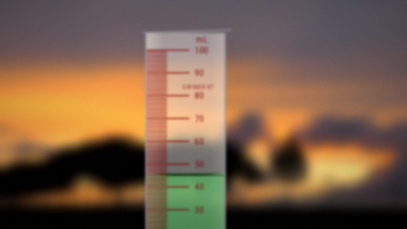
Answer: 45 mL
